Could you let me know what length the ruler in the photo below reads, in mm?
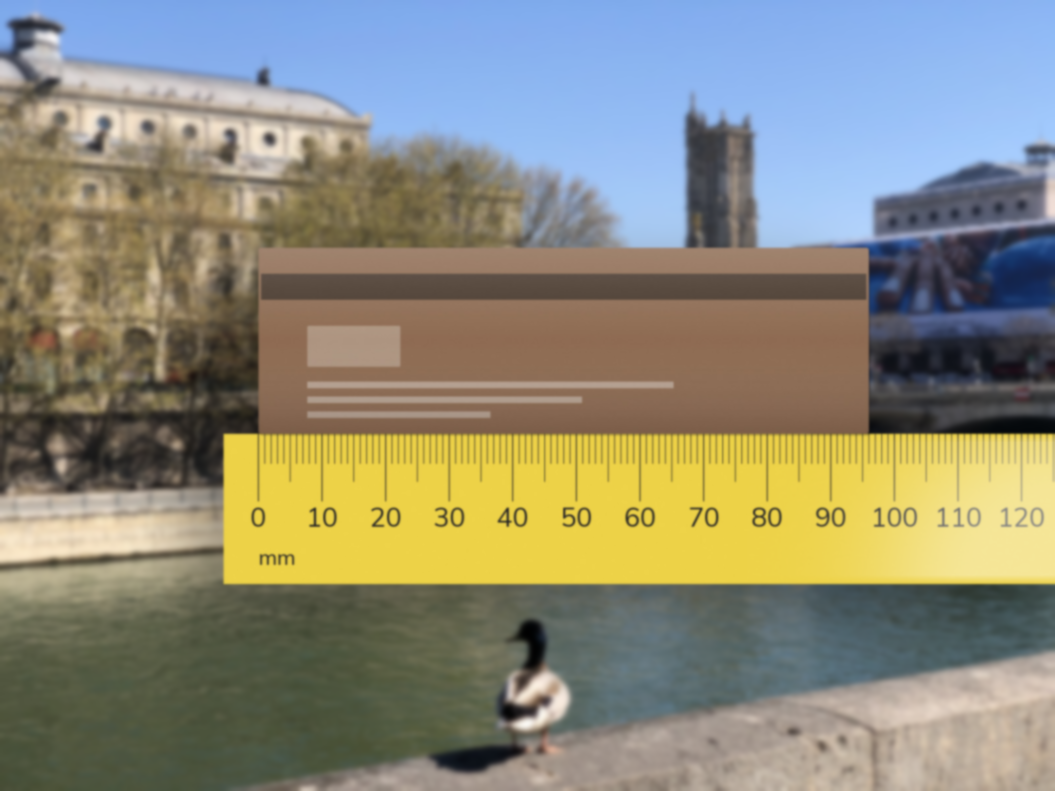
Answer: 96 mm
